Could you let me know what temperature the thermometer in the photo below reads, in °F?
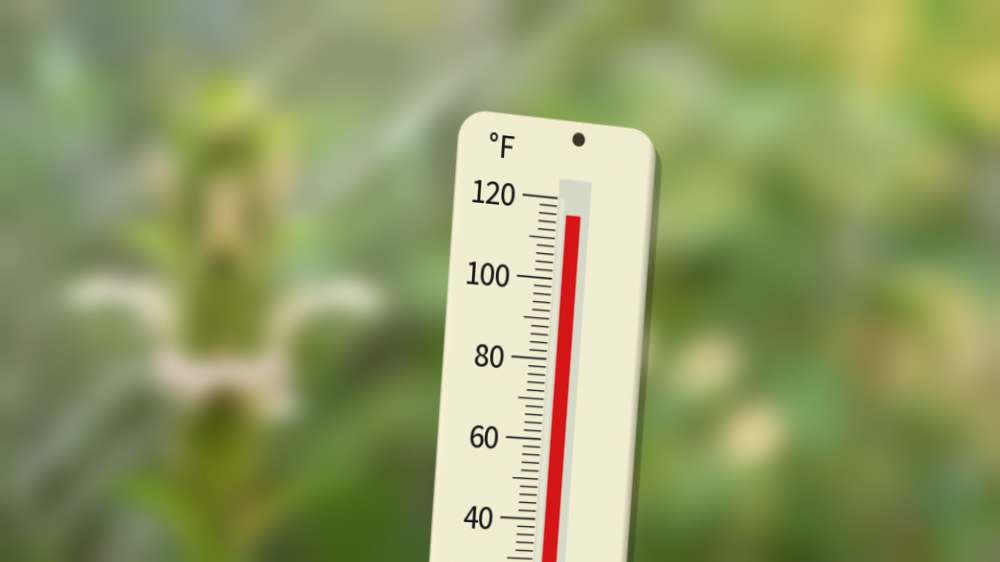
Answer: 116 °F
